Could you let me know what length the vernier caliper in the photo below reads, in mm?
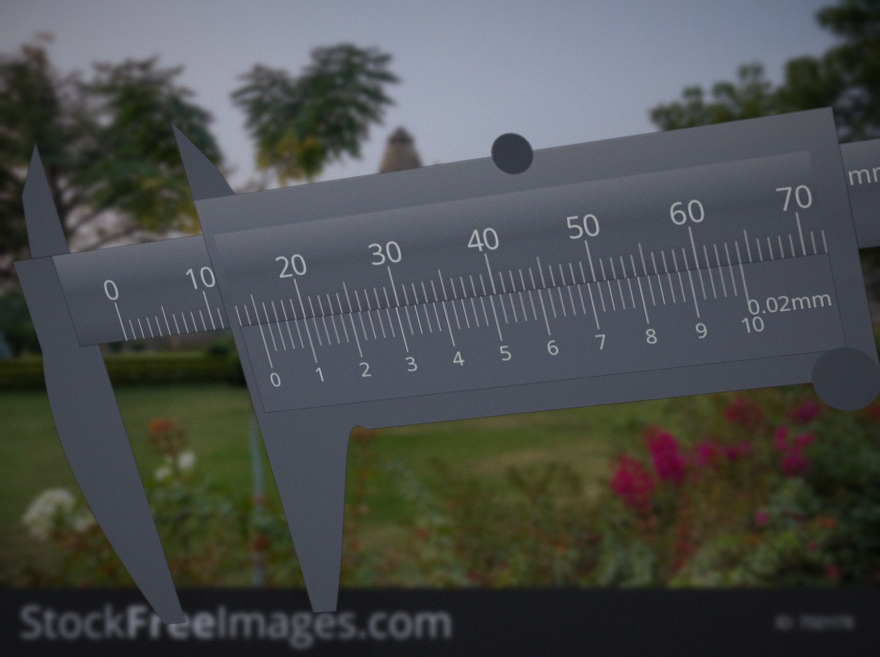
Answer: 15.0 mm
